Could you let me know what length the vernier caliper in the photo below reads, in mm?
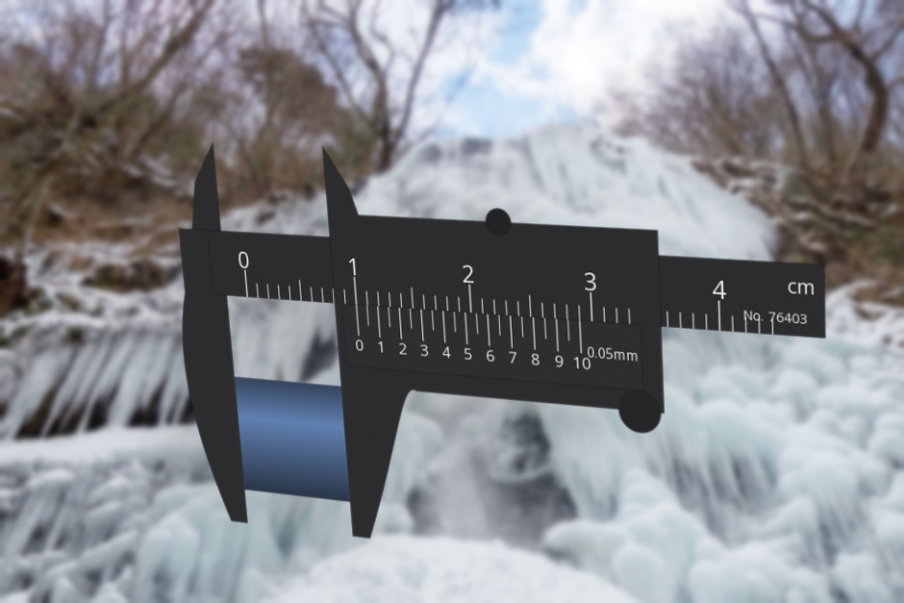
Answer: 10.0 mm
